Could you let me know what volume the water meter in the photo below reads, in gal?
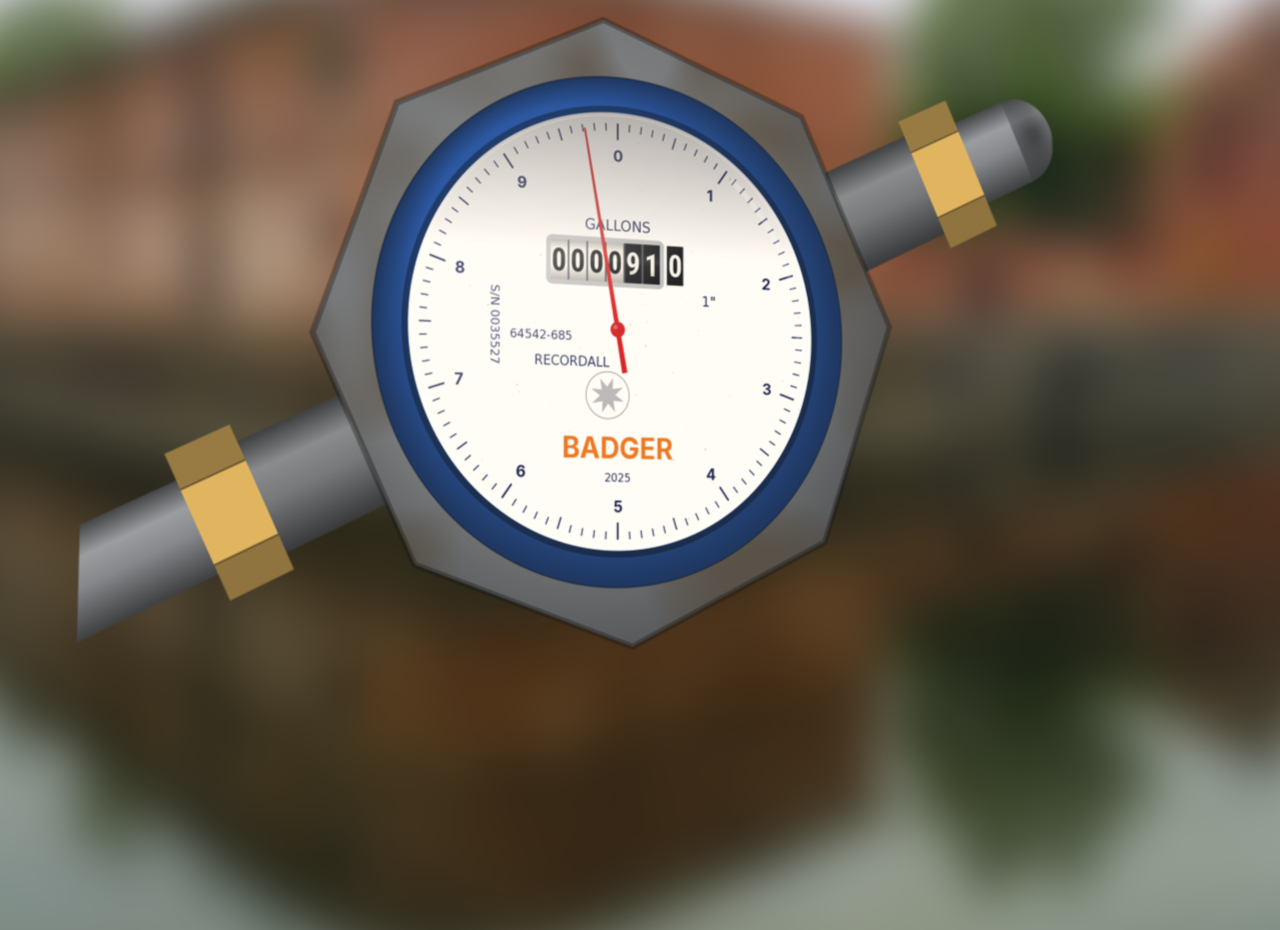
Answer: 909.7 gal
